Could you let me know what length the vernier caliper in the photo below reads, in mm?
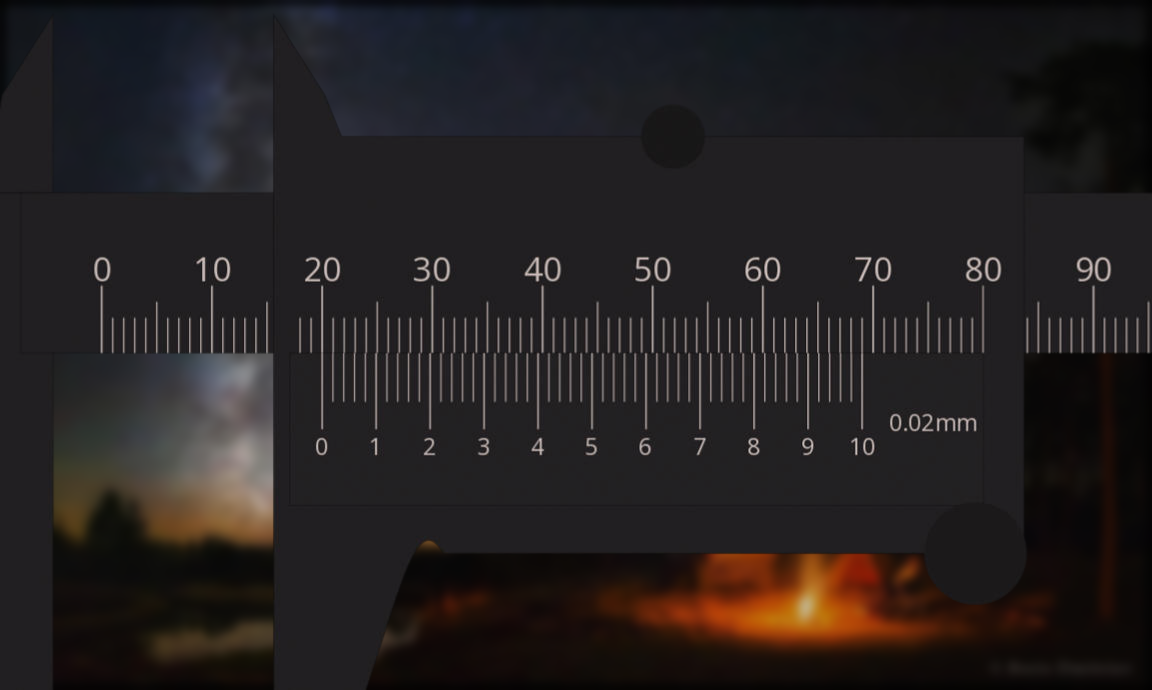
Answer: 20.0 mm
